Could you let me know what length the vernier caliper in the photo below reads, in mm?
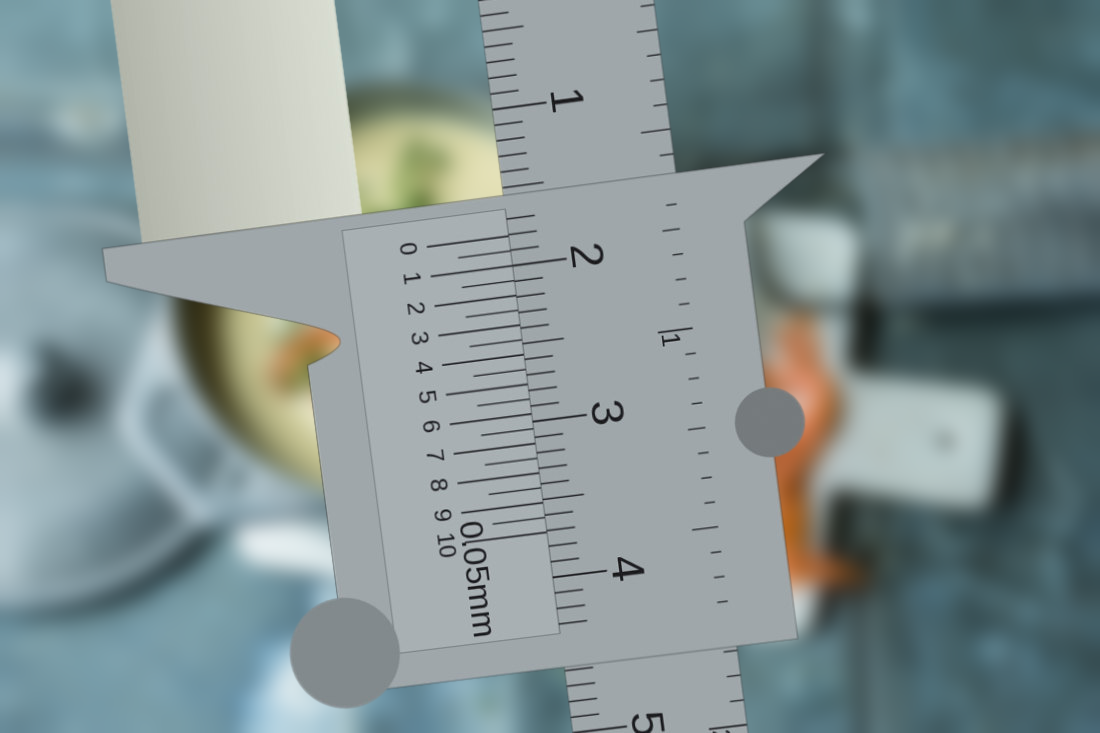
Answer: 18.1 mm
